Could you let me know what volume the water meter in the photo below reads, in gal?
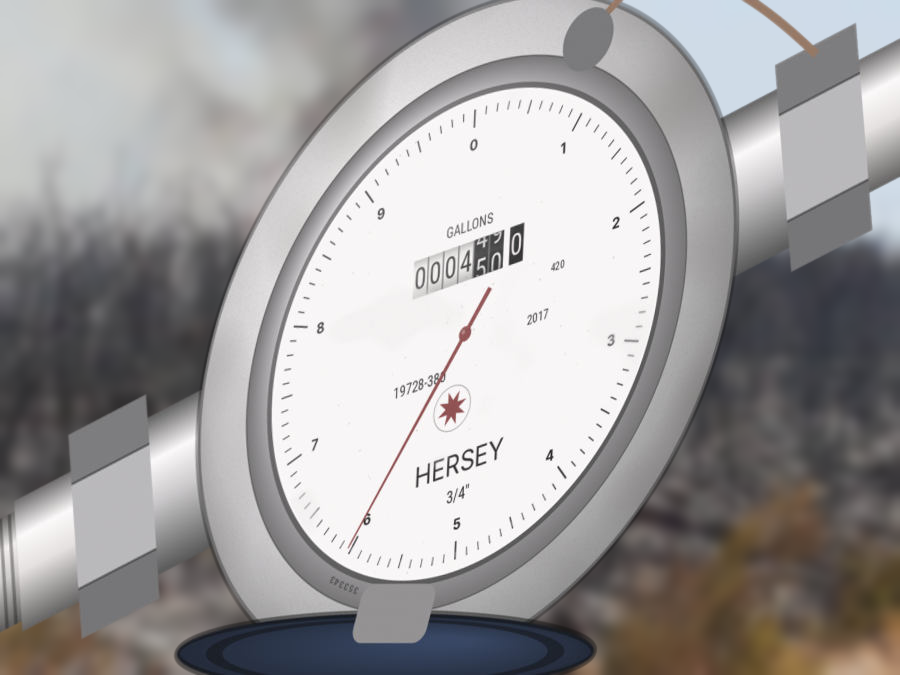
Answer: 4496.0 gal
